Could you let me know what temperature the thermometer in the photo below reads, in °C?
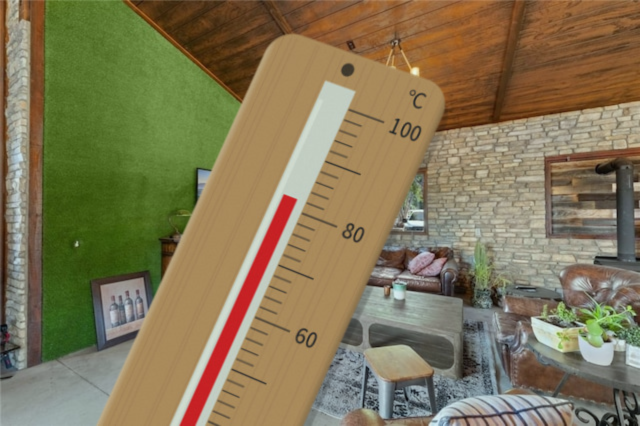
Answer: 82 °C
